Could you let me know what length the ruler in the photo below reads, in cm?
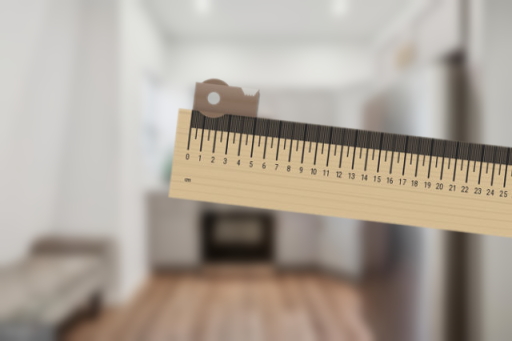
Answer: 5 cm
